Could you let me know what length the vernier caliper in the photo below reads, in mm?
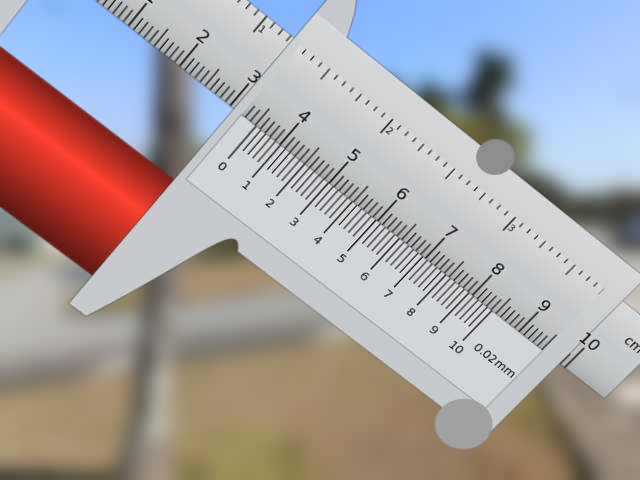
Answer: 35.2 mm
